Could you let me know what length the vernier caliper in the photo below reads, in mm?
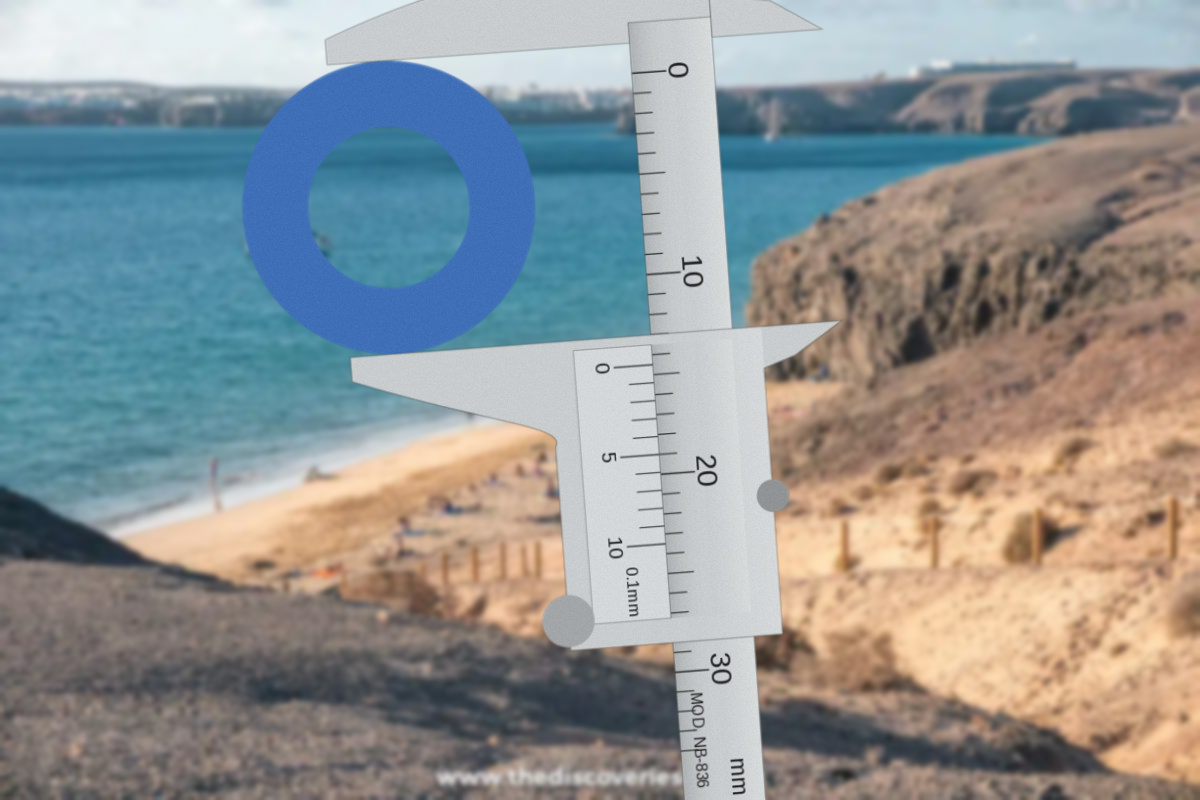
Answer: 14.5 mm
